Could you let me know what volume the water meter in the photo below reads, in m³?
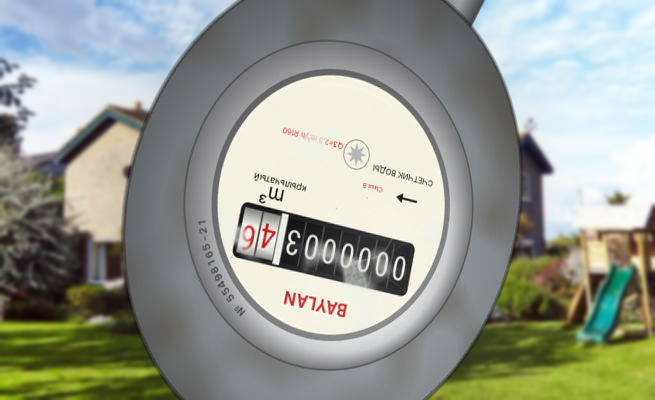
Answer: 3.46 m³
